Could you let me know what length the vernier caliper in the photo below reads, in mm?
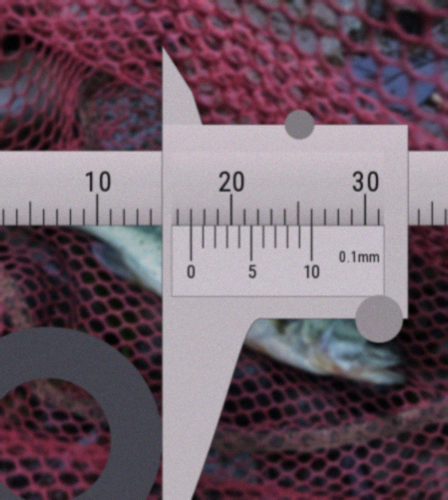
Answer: 17.0 mm
